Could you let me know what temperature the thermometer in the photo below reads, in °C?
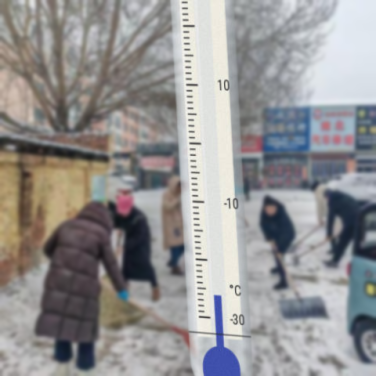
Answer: -26 °C
